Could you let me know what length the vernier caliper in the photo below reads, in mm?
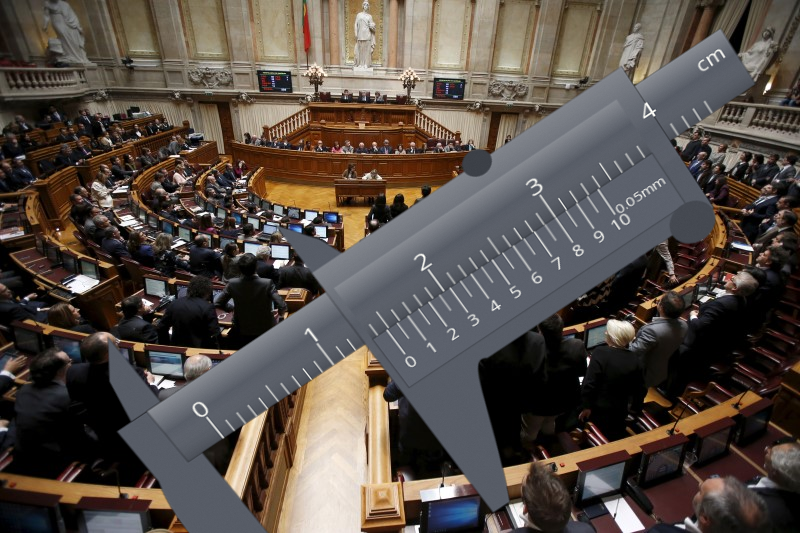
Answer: 14.8 mm
